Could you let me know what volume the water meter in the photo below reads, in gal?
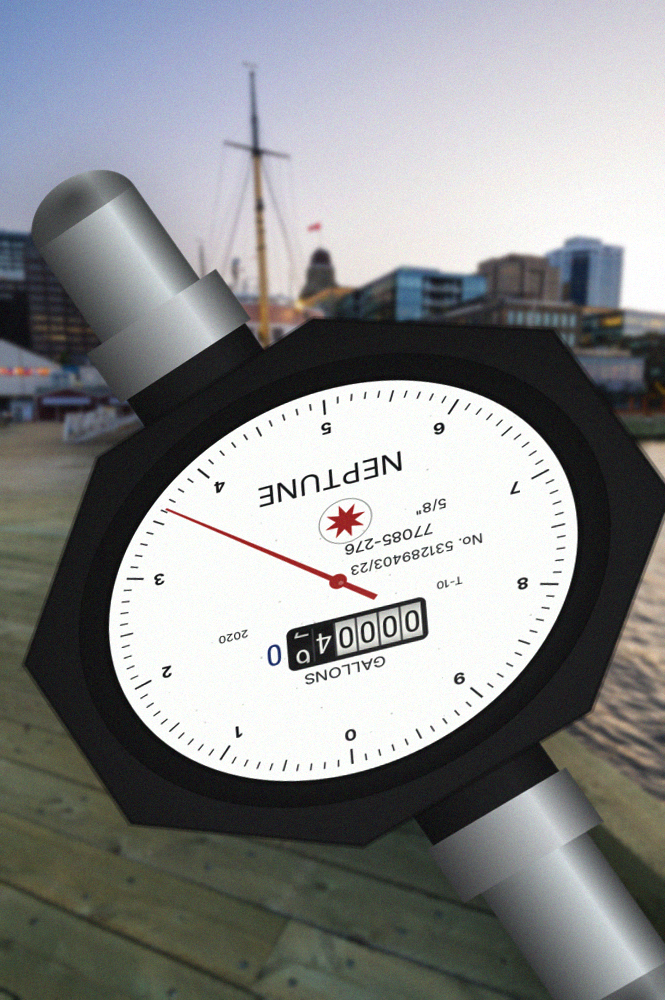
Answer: 463.6 gal
